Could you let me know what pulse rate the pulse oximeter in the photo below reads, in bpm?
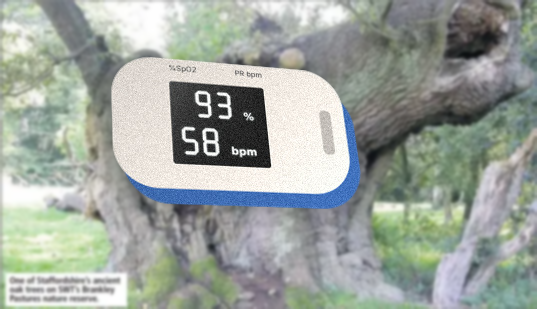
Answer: 58 bpm
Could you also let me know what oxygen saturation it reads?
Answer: 93 %
